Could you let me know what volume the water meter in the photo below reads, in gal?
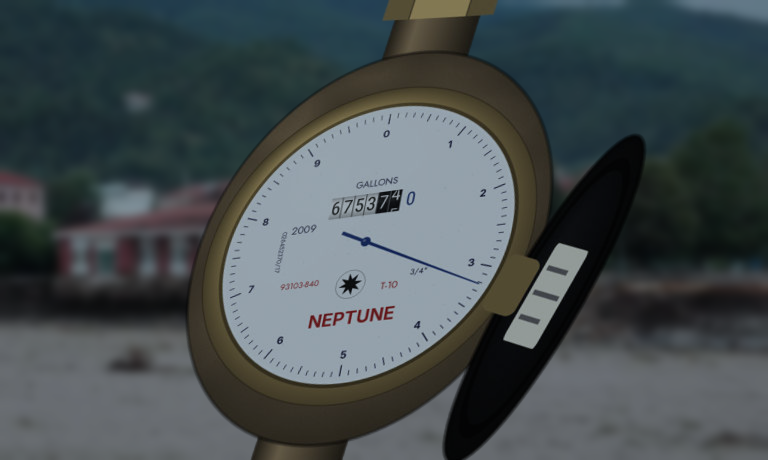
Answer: 6753743.2 gal
